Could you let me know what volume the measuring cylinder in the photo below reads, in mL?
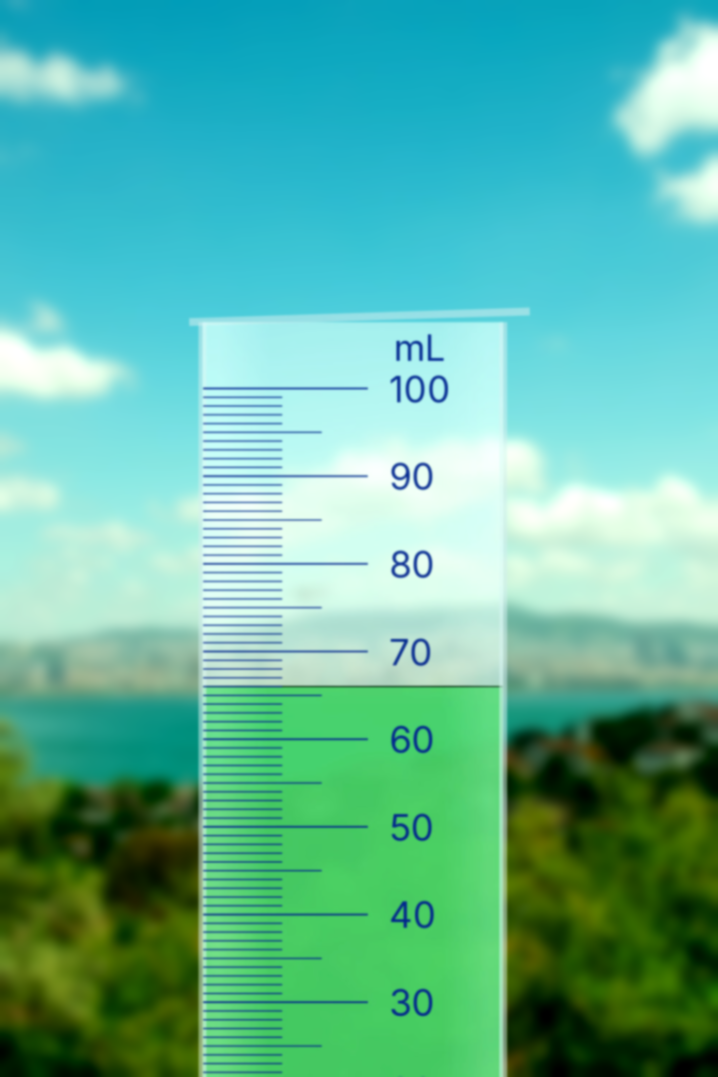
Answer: 66 mL
